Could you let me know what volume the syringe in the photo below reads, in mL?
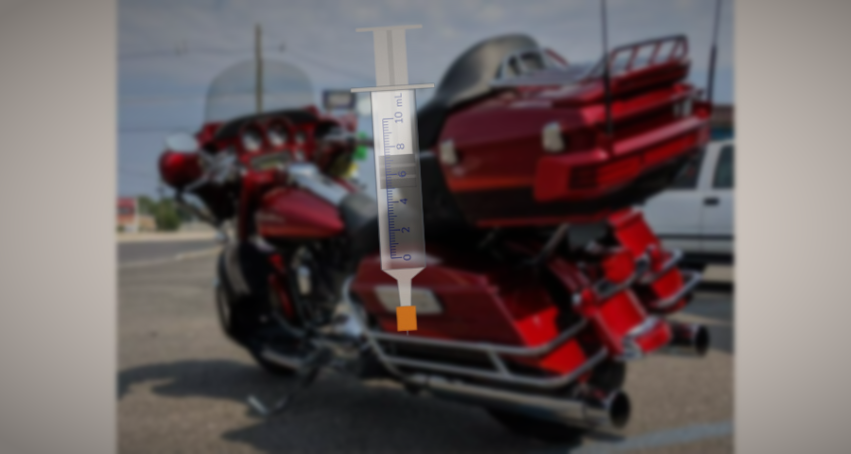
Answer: 5 mL
